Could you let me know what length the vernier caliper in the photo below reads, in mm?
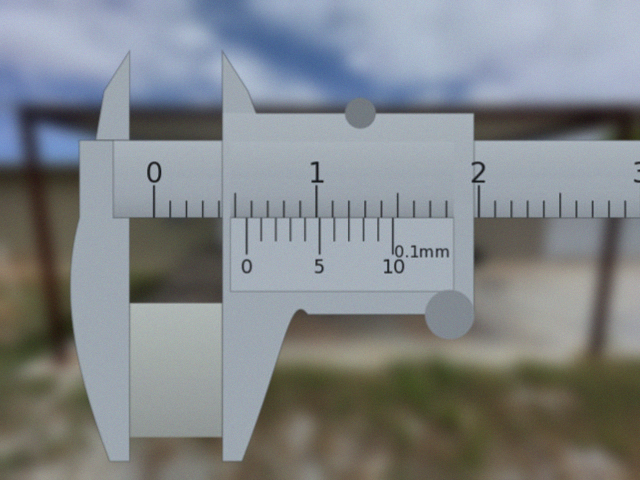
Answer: 5.7 mm
